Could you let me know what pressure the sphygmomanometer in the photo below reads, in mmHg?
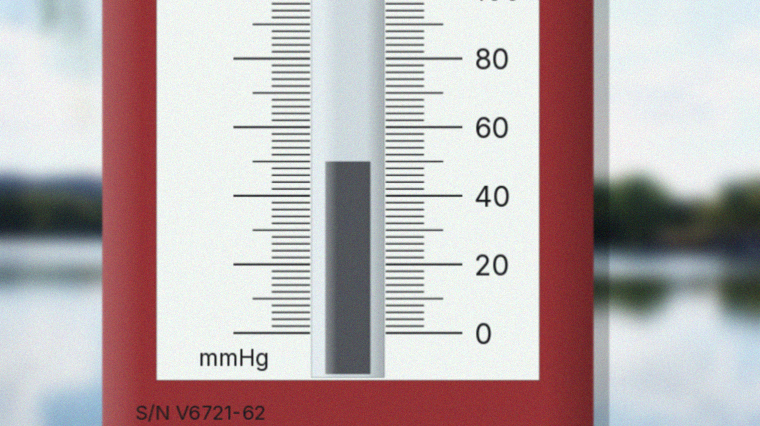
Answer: 50 mmHg
